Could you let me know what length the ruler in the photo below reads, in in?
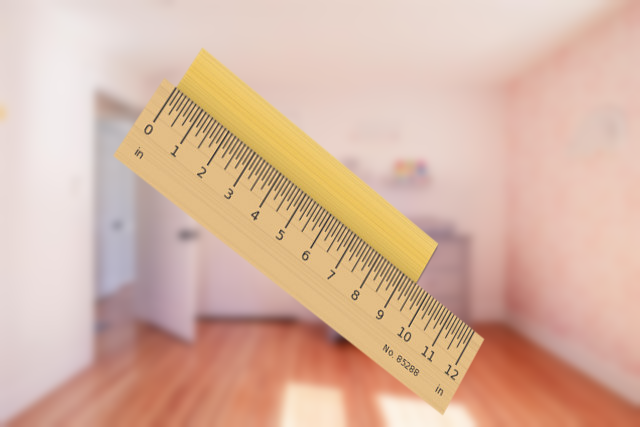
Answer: 9.5 in
